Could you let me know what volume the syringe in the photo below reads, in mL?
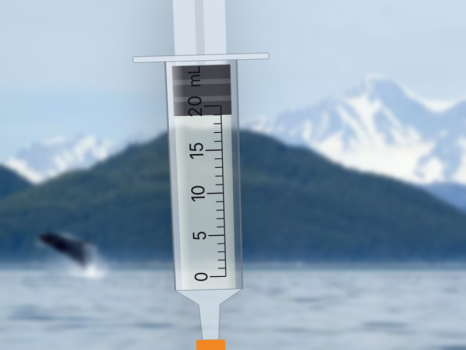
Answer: 19 mL
